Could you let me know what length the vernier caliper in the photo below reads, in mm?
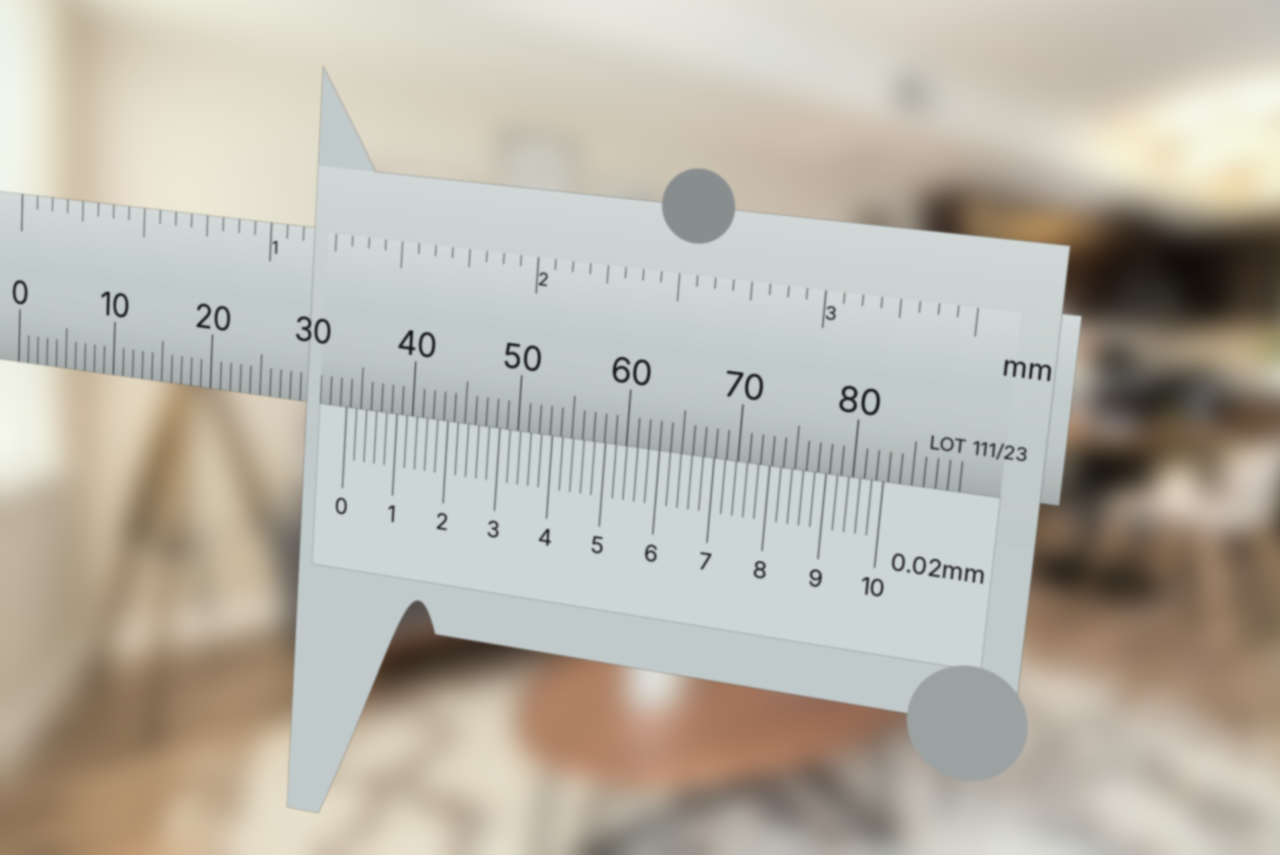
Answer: 33.6 mm
